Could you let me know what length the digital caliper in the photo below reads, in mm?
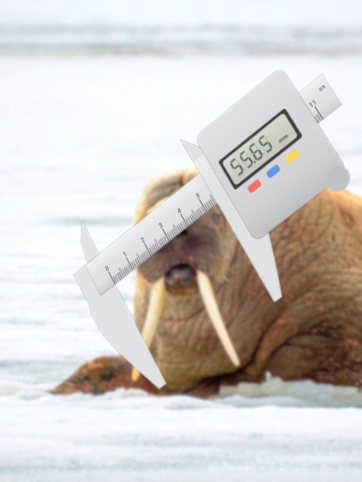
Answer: 55.65 mm
